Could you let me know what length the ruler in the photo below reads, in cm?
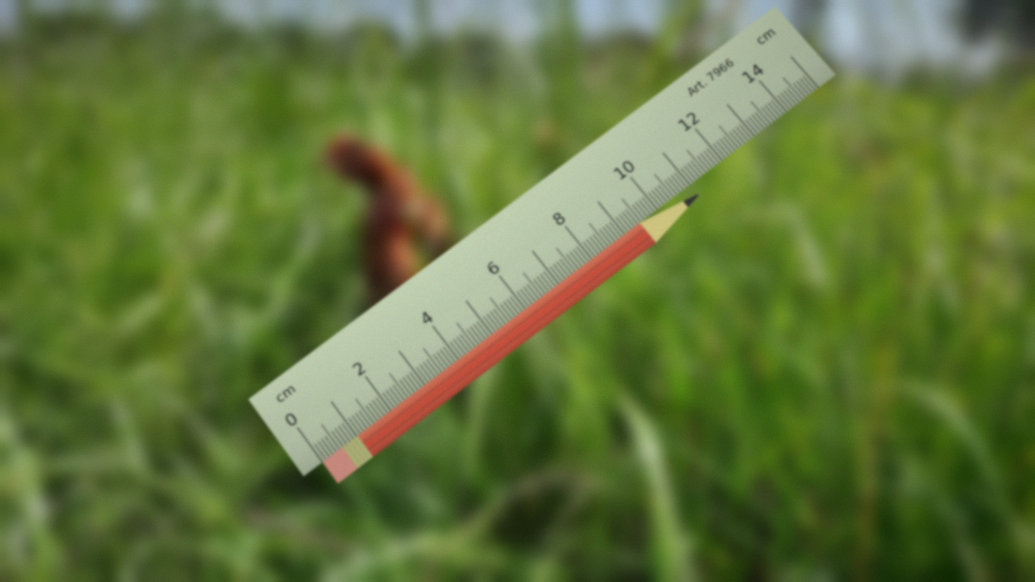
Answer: 11 cm
